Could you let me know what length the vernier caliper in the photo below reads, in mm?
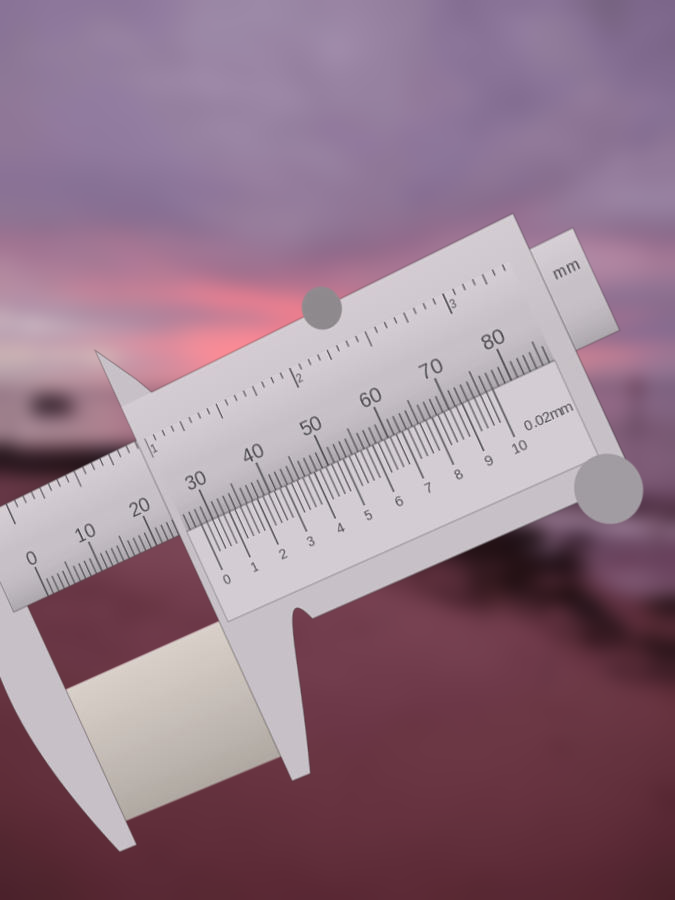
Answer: 28.0 mm
